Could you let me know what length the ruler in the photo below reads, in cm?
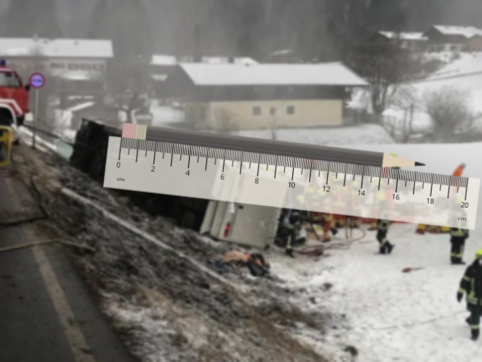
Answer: 17.5 cm
